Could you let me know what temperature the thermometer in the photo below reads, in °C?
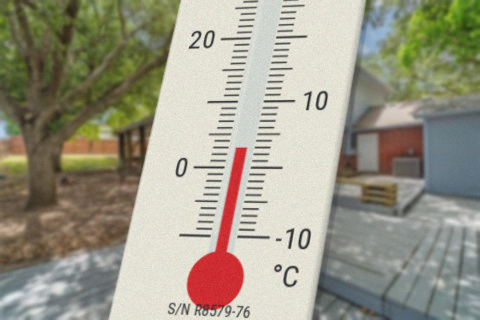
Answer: 3 °C
